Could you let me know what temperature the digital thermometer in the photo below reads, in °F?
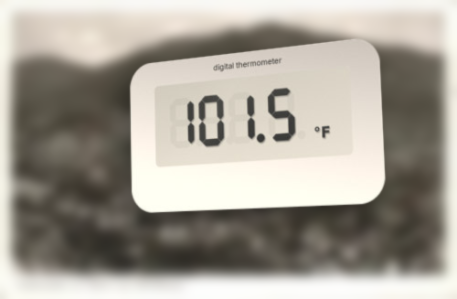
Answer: 101.5 °F
